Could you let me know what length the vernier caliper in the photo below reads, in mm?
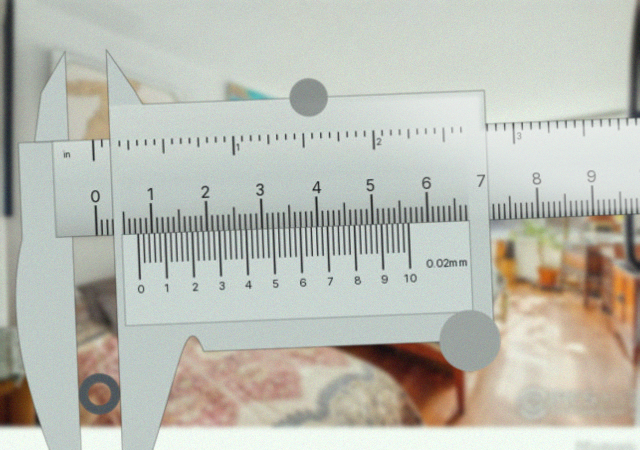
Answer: 7.5 mm
